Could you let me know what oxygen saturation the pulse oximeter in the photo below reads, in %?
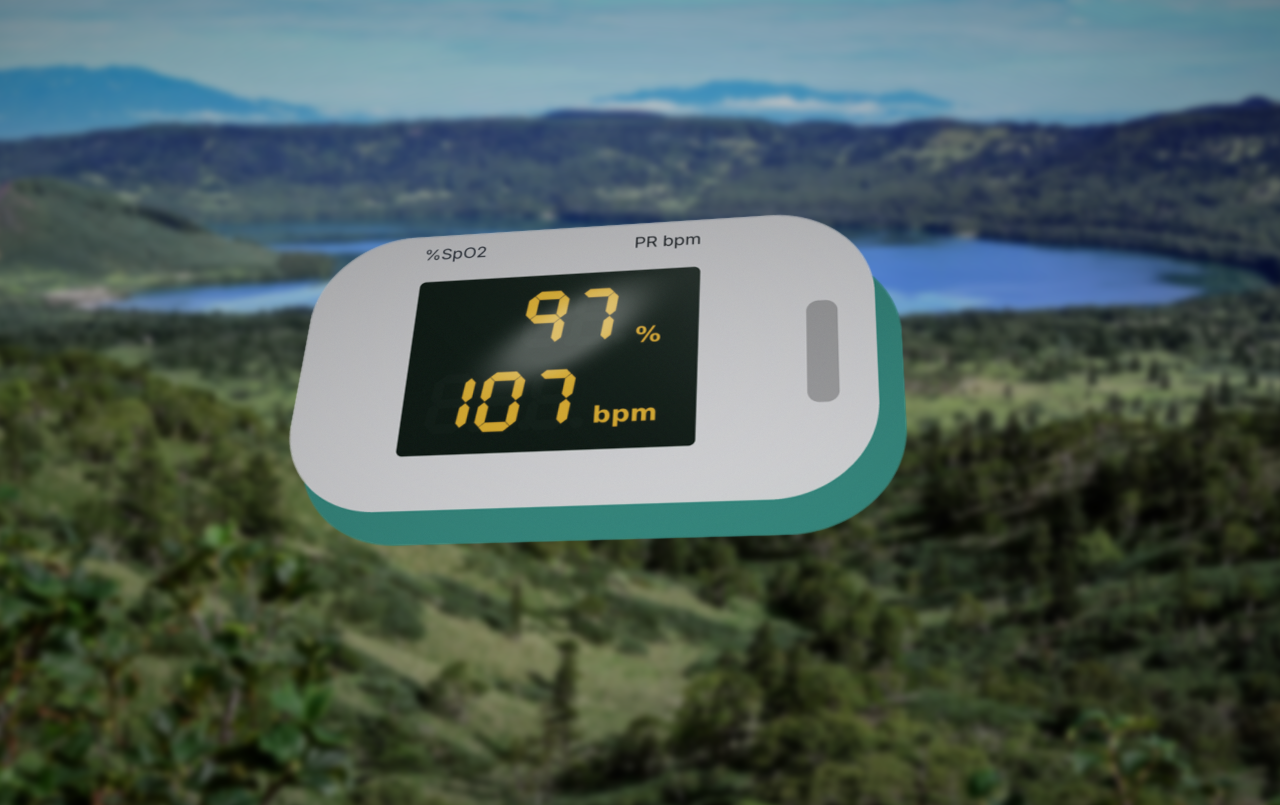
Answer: 97 %
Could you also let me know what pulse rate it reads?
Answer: 107 bpm
